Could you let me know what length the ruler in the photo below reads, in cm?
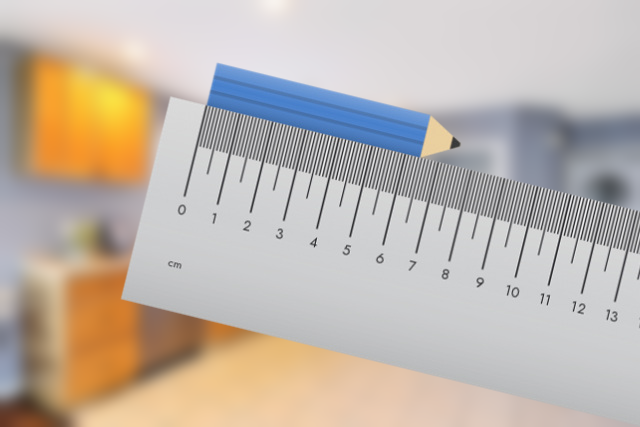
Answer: 7.5 cm
